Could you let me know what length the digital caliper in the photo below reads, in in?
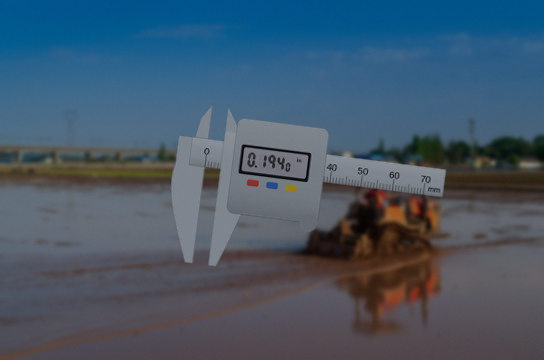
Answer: 0.1940 in
